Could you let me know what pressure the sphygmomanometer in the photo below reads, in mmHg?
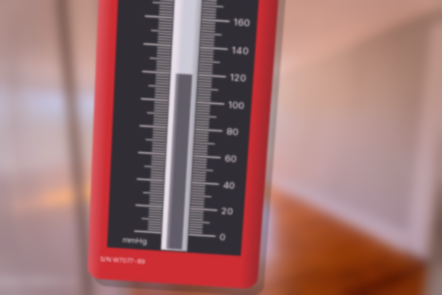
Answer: 120 mmHg
